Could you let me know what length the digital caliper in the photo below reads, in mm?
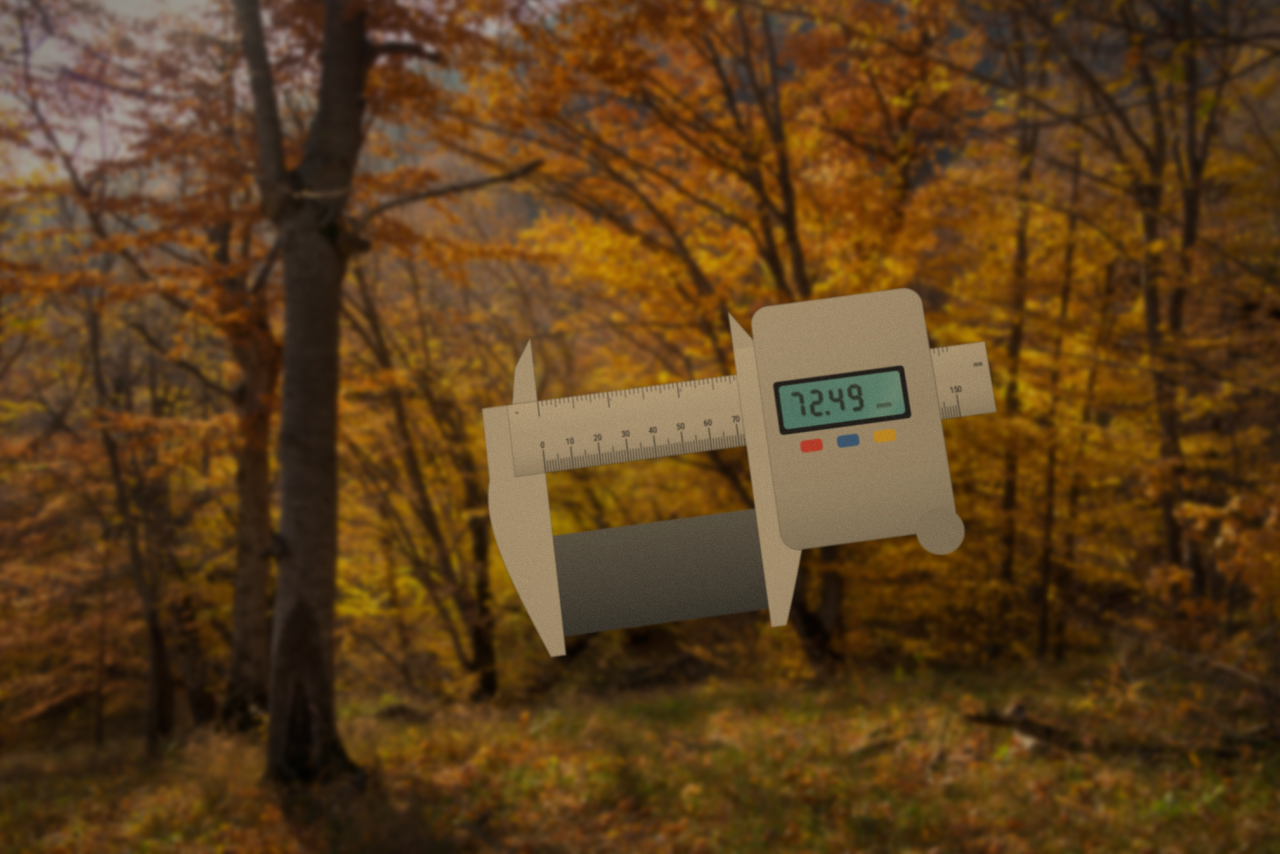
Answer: 72.49 mm
